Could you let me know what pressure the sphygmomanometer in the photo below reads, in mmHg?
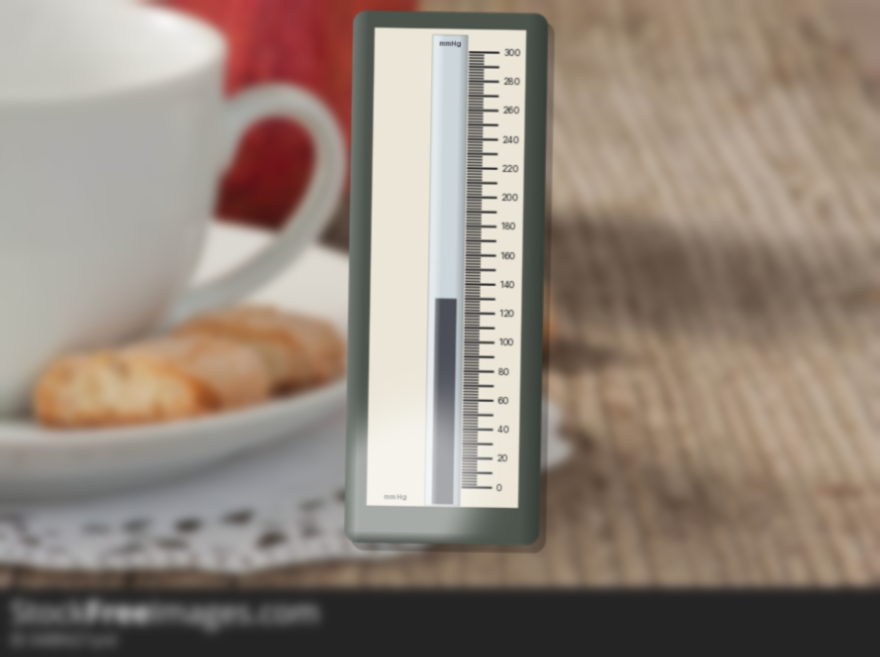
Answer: 130 mmHg
